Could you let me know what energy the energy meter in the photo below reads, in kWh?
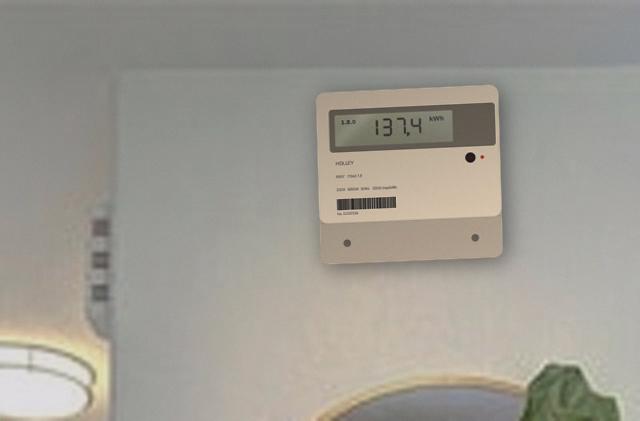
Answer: 137.4 kWh
